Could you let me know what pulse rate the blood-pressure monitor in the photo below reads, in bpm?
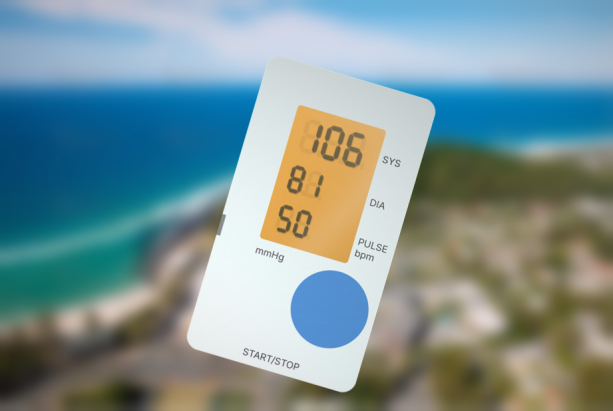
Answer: 50 bpm
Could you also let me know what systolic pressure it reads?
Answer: 106 mmHg
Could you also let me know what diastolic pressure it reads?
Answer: 81 mmHg
